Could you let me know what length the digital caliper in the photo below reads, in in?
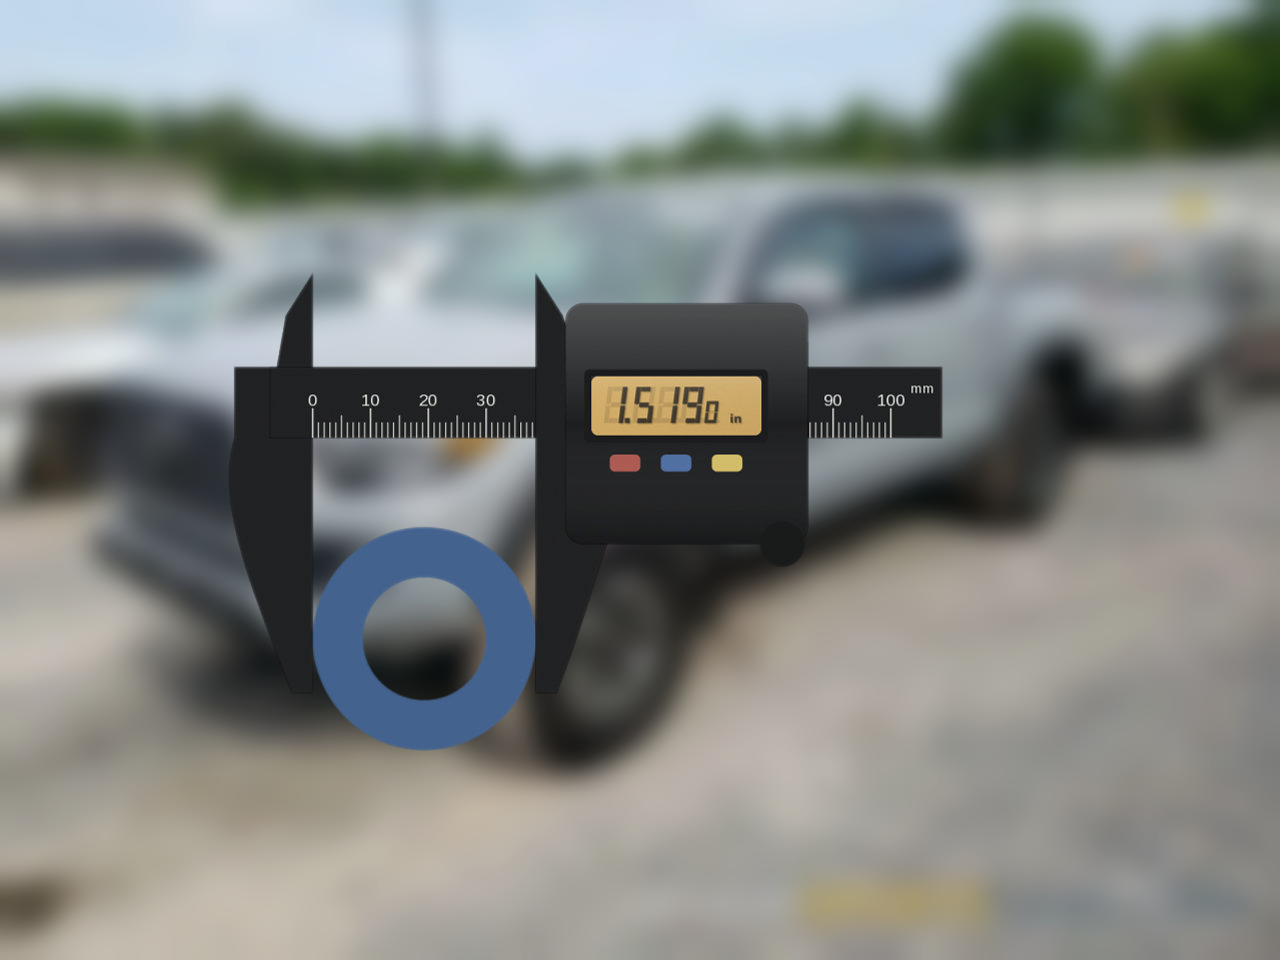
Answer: 1.5190 in
